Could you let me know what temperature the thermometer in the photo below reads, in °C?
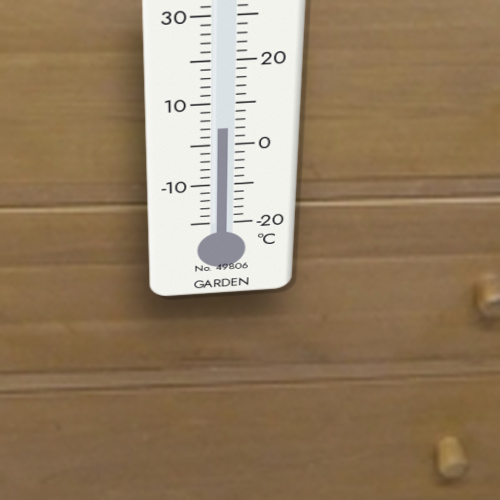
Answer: 4 °C
